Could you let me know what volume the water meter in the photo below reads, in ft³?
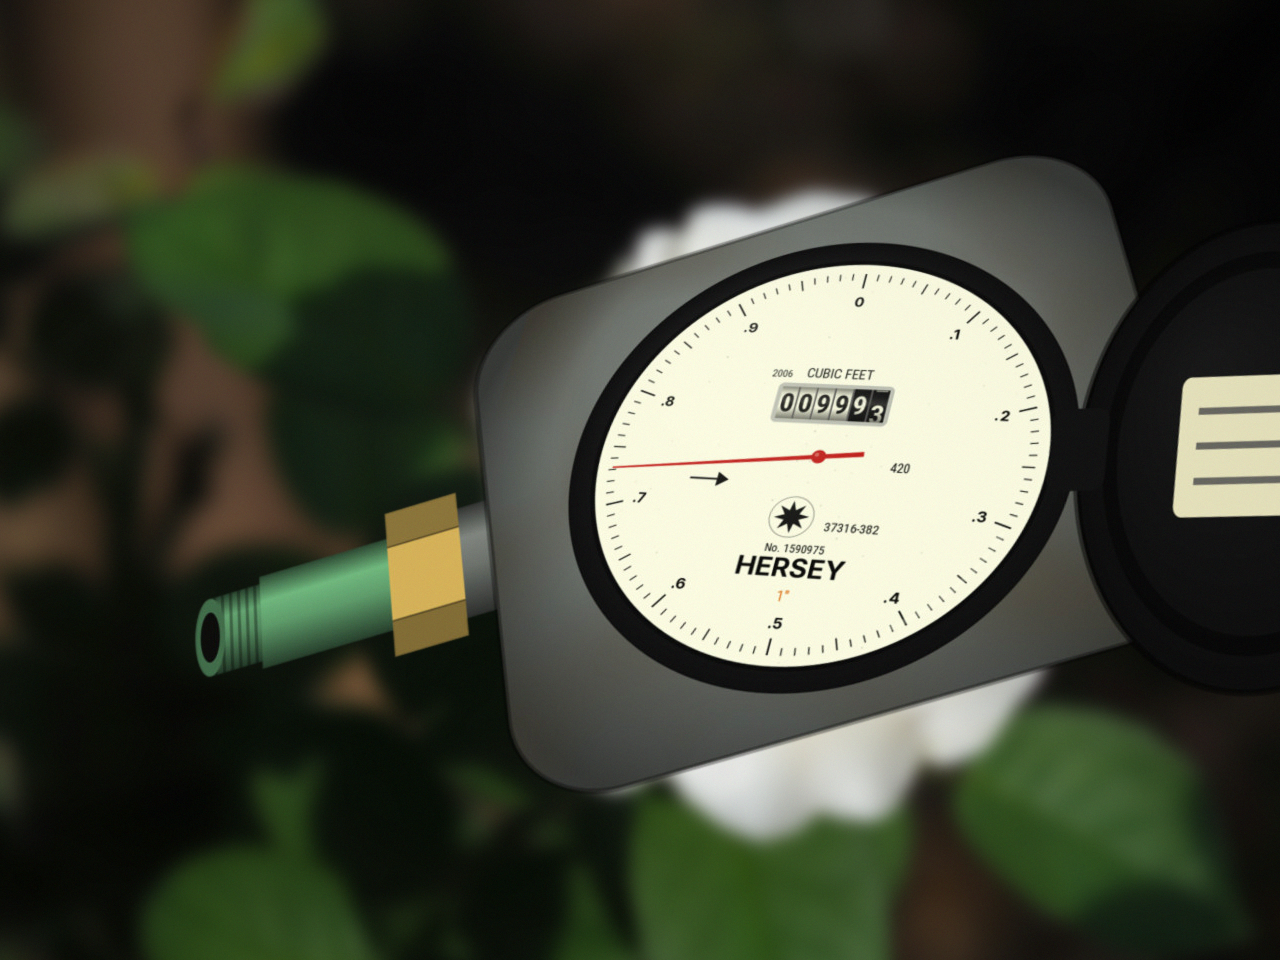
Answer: 9992.73 ft³
